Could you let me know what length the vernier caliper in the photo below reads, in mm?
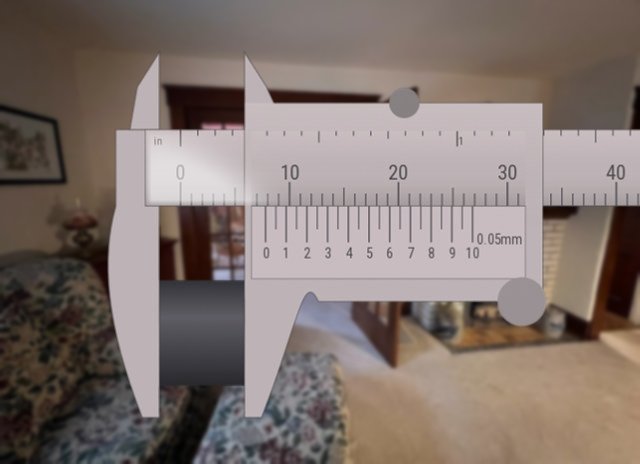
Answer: 7.8 mm
